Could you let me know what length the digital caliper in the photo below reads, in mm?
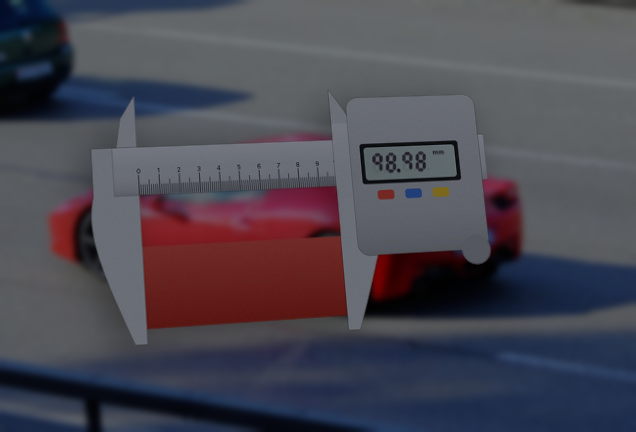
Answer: 98.98 mm
